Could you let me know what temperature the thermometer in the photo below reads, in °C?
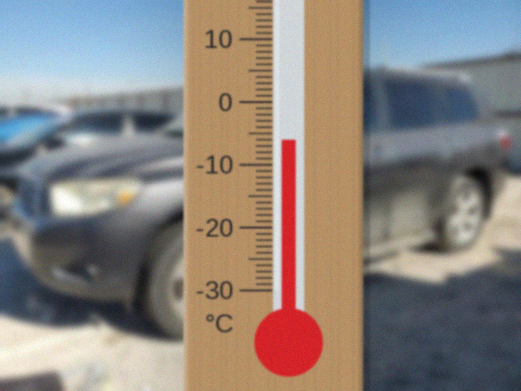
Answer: -6 °C
